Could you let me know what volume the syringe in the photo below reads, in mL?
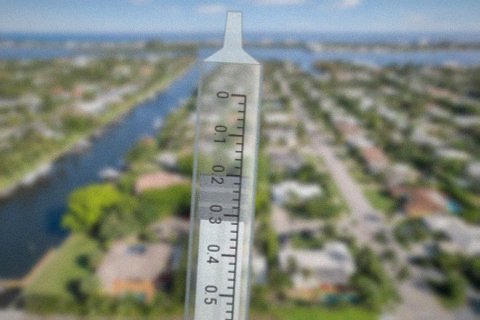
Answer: 0.2 mL
